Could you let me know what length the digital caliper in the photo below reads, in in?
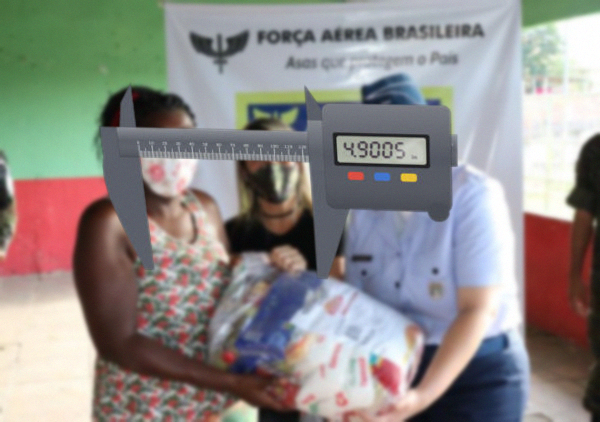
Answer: 4.9005 in
